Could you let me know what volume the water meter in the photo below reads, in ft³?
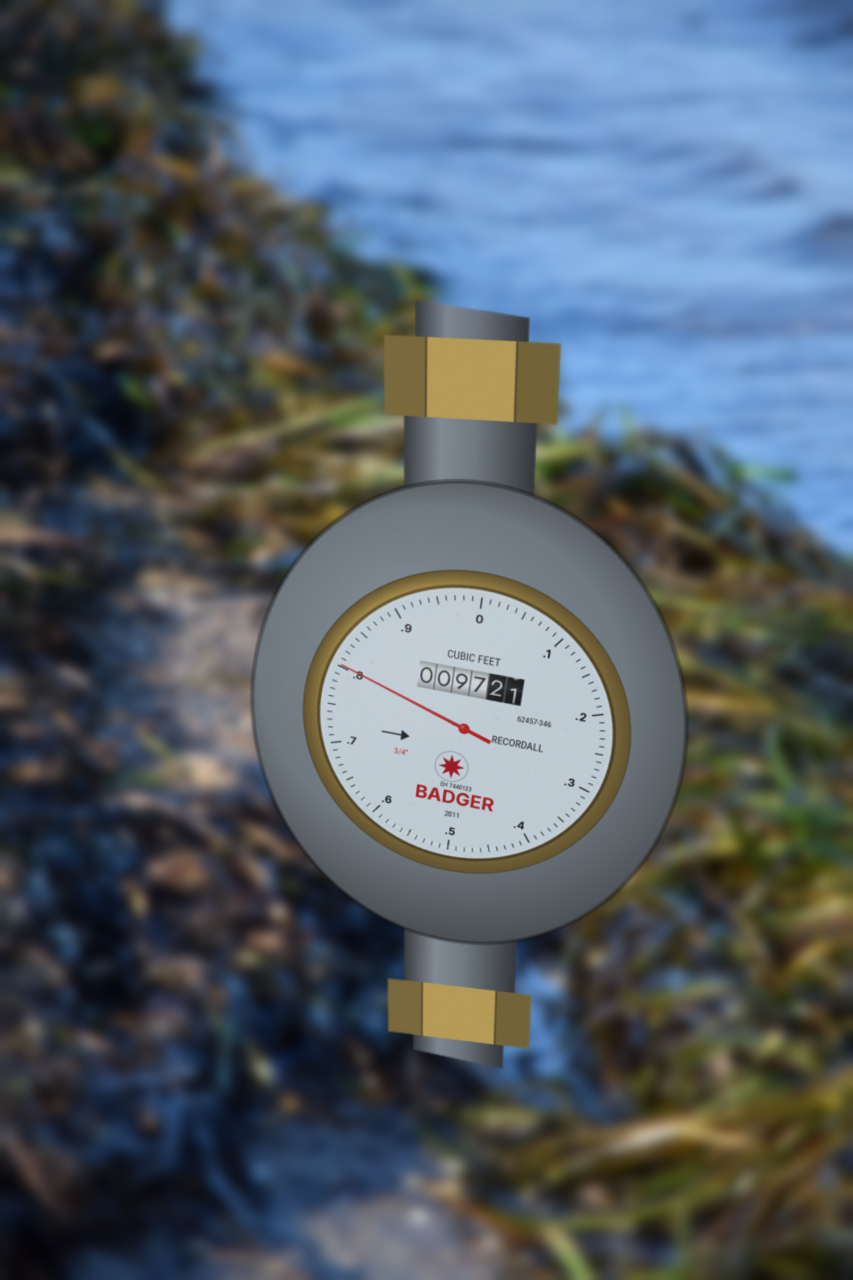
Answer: 9720.80 ft³
